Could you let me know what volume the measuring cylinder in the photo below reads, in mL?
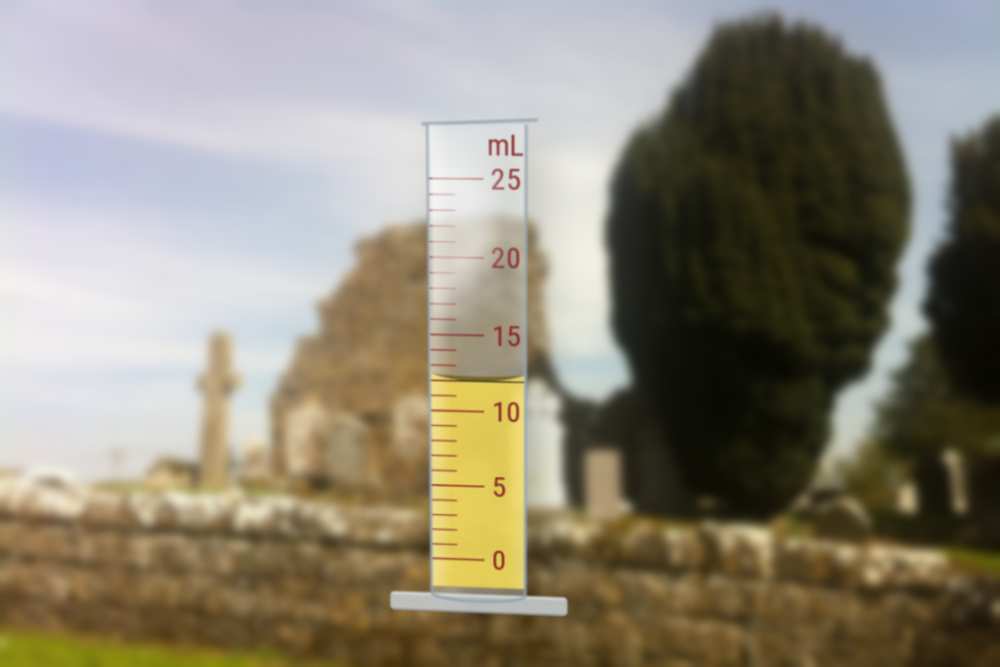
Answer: 12 mL
